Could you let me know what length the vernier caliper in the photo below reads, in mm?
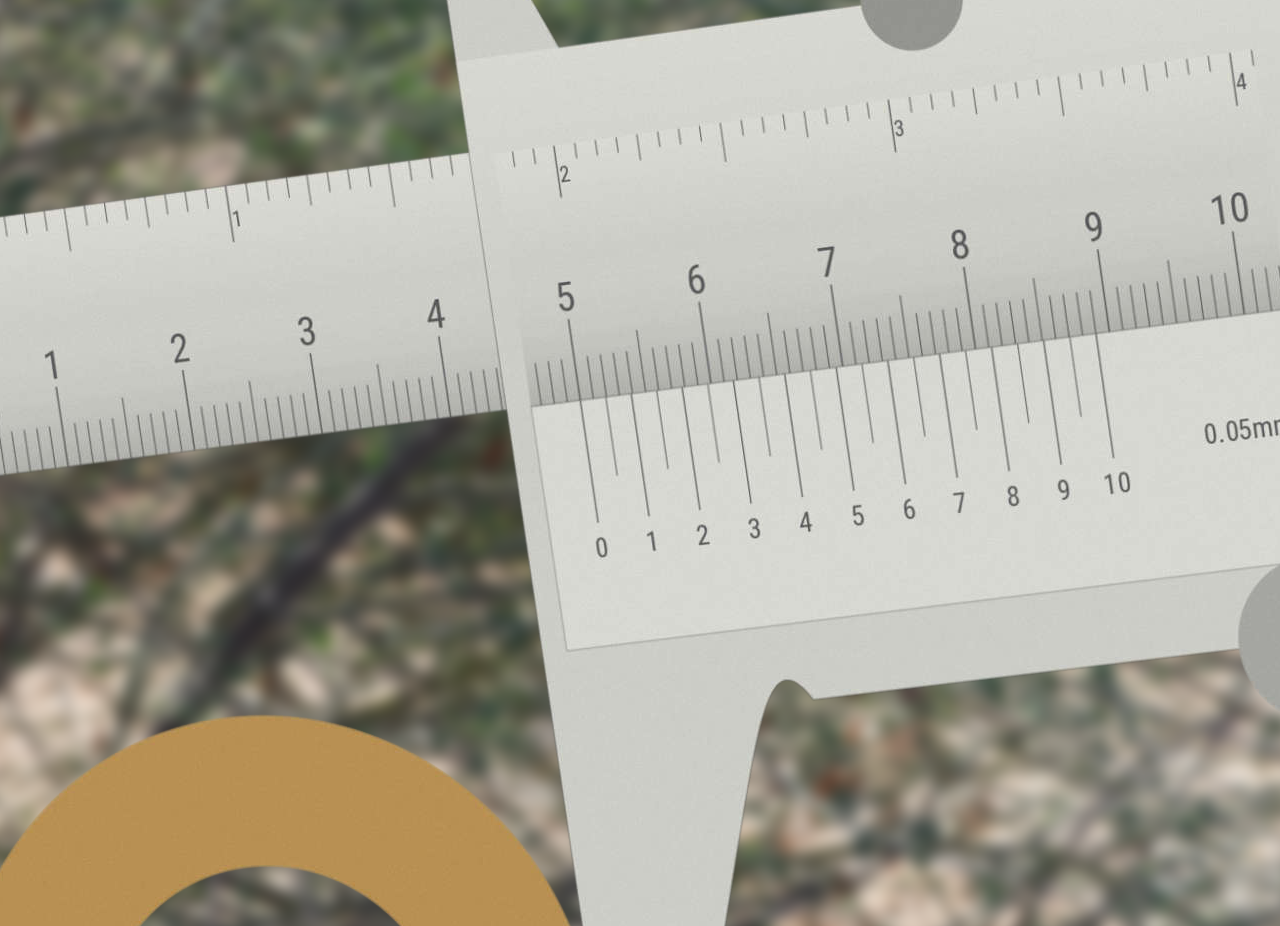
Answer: 50.0 mm
